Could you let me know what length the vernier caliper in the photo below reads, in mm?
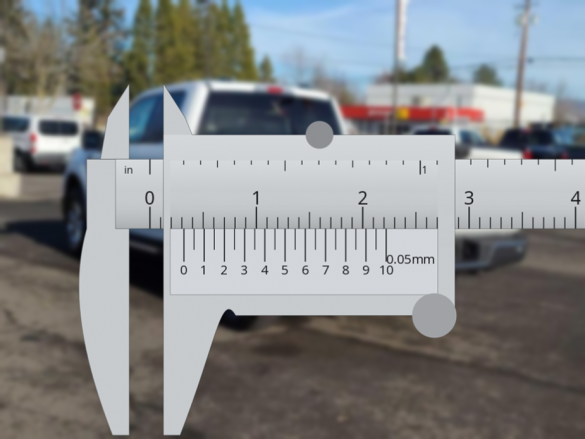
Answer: 3.2 mm
